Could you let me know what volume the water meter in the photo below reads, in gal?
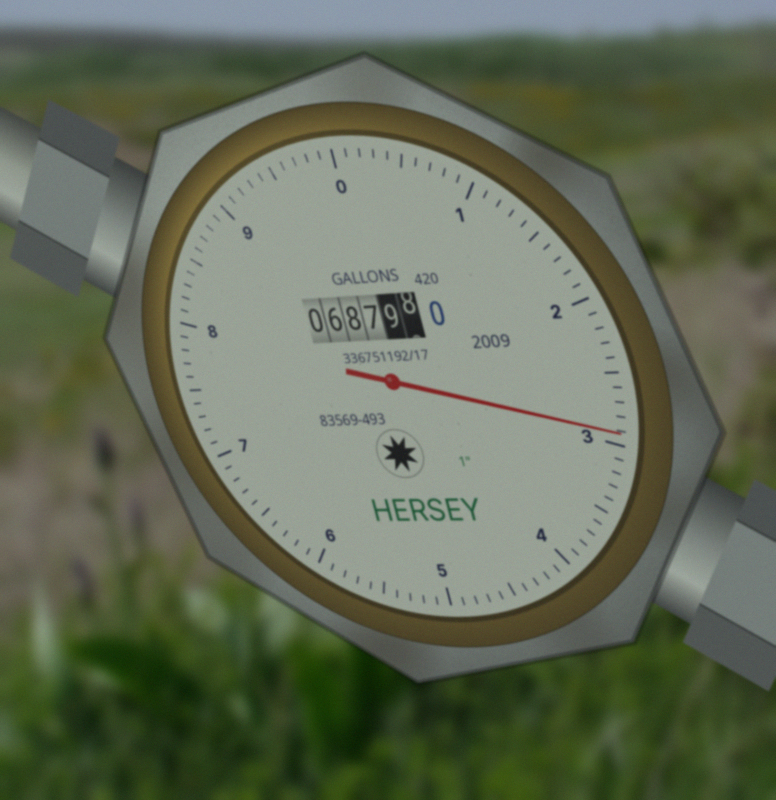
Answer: 687982.9 gal
